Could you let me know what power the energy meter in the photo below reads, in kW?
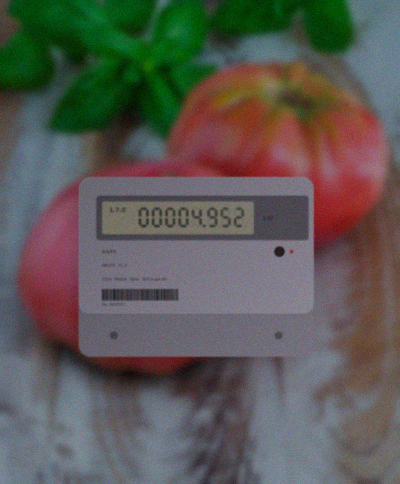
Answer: 4.952 kW
